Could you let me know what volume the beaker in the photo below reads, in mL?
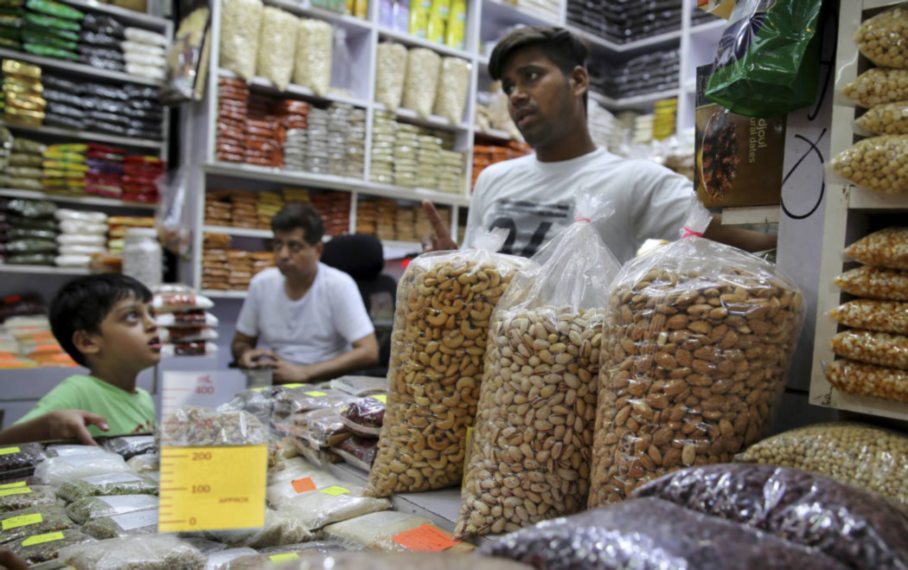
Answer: 225 mL
